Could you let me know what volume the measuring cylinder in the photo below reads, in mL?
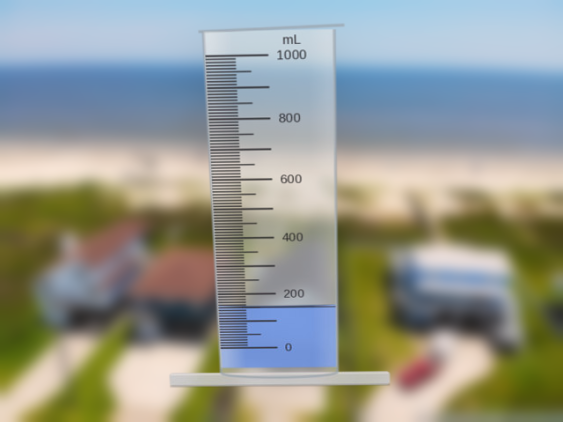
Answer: 150 mL
